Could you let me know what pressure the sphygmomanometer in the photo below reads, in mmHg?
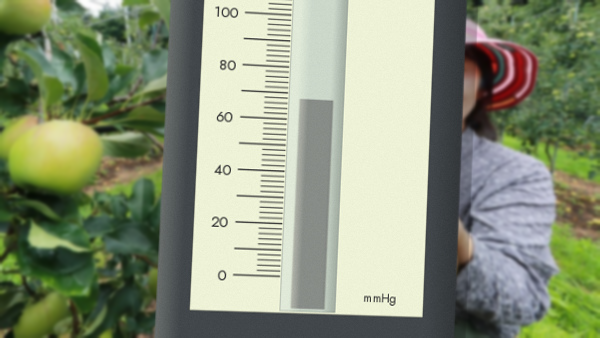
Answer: 68 mmHg
